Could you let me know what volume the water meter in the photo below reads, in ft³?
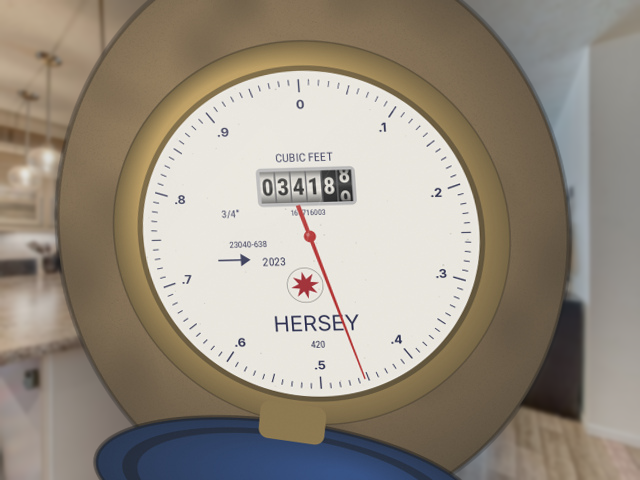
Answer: 34188.45 ft³
